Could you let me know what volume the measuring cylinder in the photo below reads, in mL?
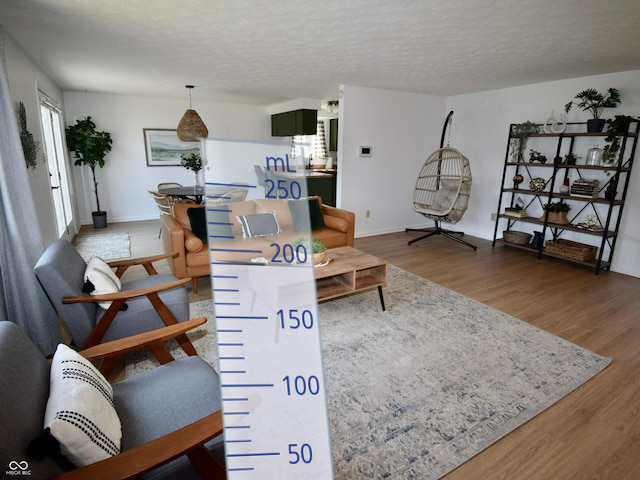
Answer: 190 mL
